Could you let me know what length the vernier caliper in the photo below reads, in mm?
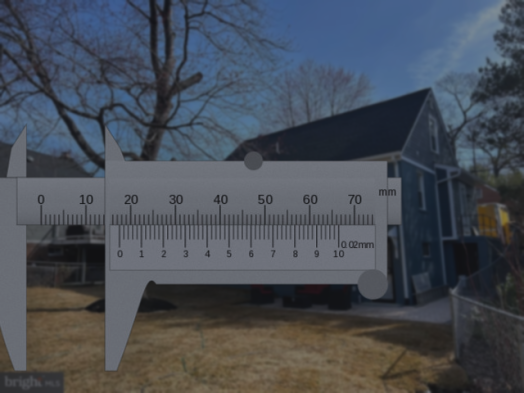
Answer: 17.5 mm
